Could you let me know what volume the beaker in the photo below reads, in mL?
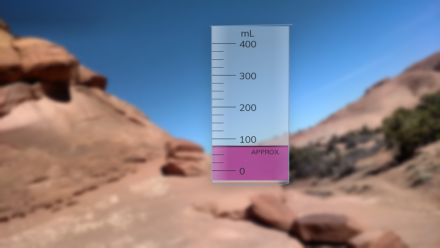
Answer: 75 mL
